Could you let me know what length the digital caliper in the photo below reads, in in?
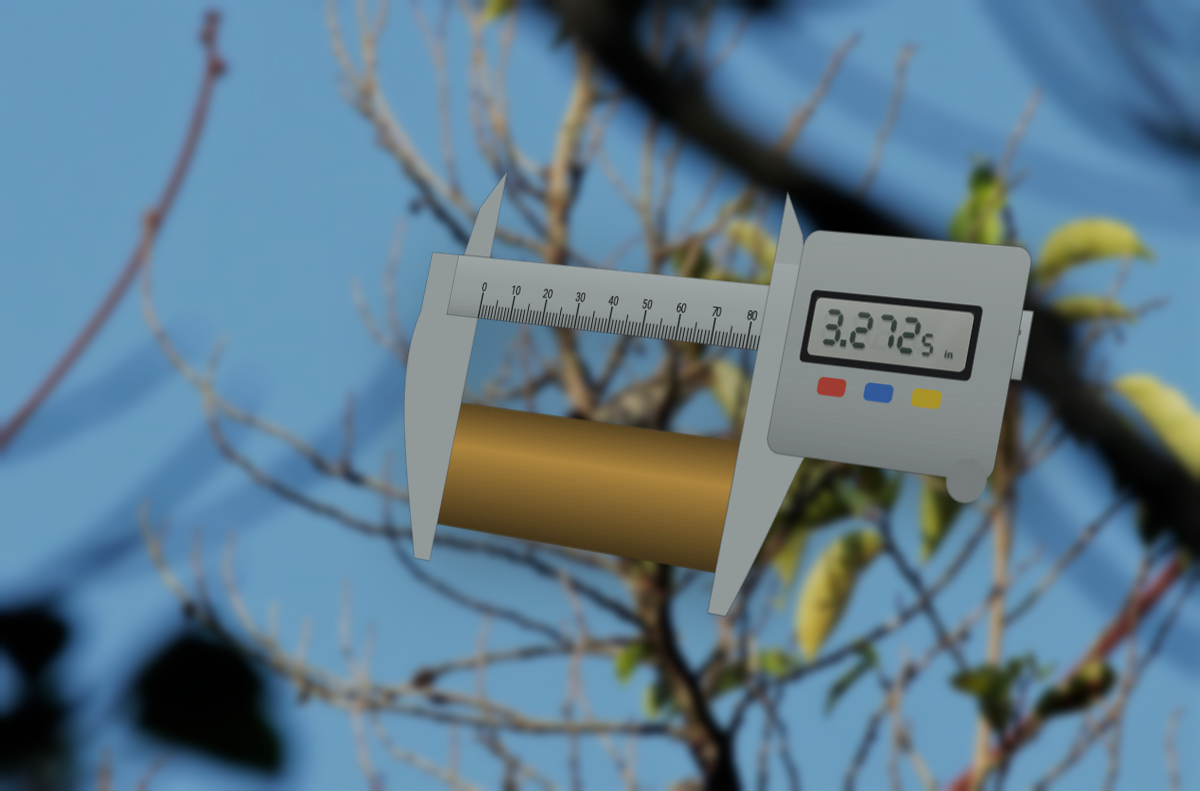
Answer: 3.2725 in
